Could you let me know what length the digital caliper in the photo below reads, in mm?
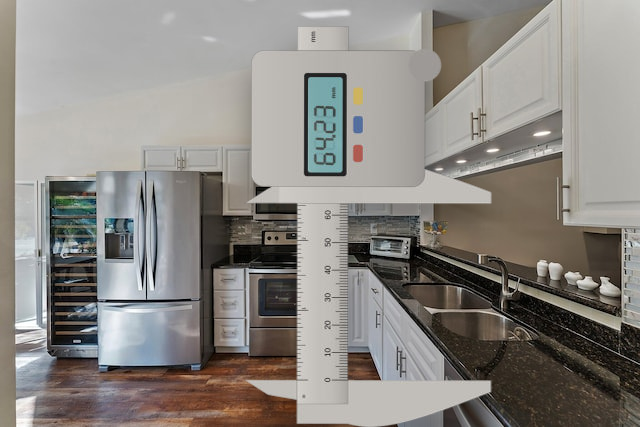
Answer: 64.23 mm
